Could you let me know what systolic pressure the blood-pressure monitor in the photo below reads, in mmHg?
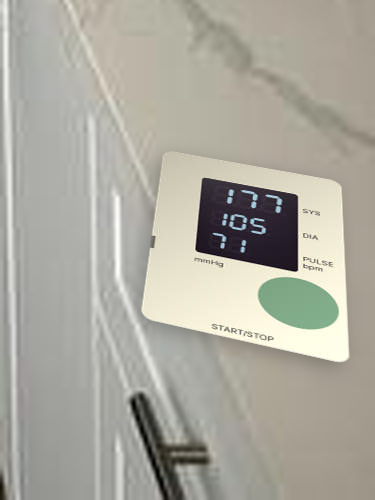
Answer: 177 mmHg
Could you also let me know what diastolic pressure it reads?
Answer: 105 mmHg
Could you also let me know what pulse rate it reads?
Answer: 71 bpm
